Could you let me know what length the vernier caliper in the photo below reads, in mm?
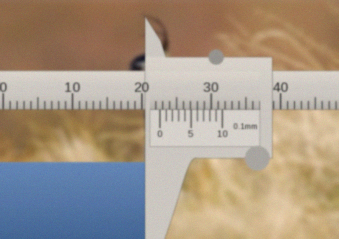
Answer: 22.6 mm
